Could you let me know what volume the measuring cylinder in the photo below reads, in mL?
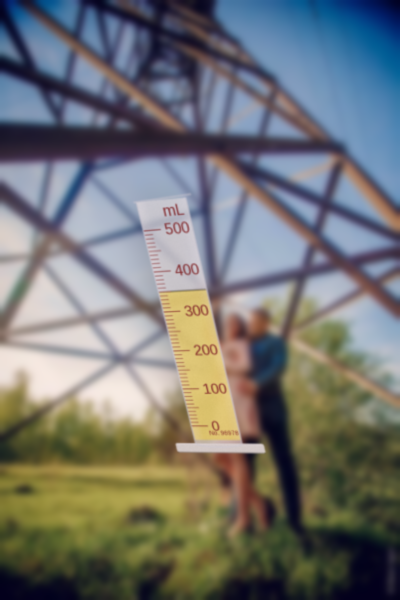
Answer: 350 mL
